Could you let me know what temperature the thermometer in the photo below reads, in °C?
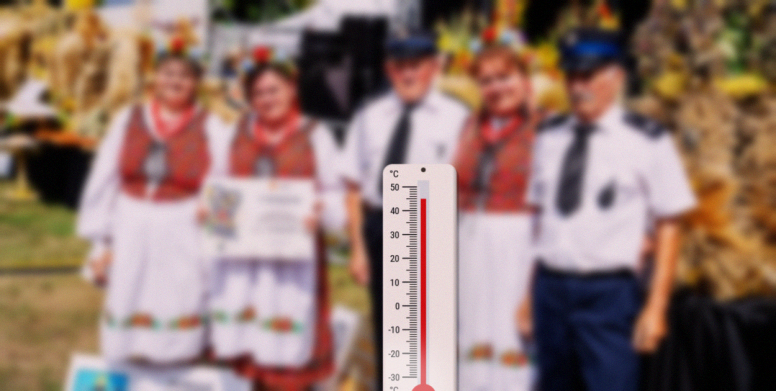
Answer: 45 °C
